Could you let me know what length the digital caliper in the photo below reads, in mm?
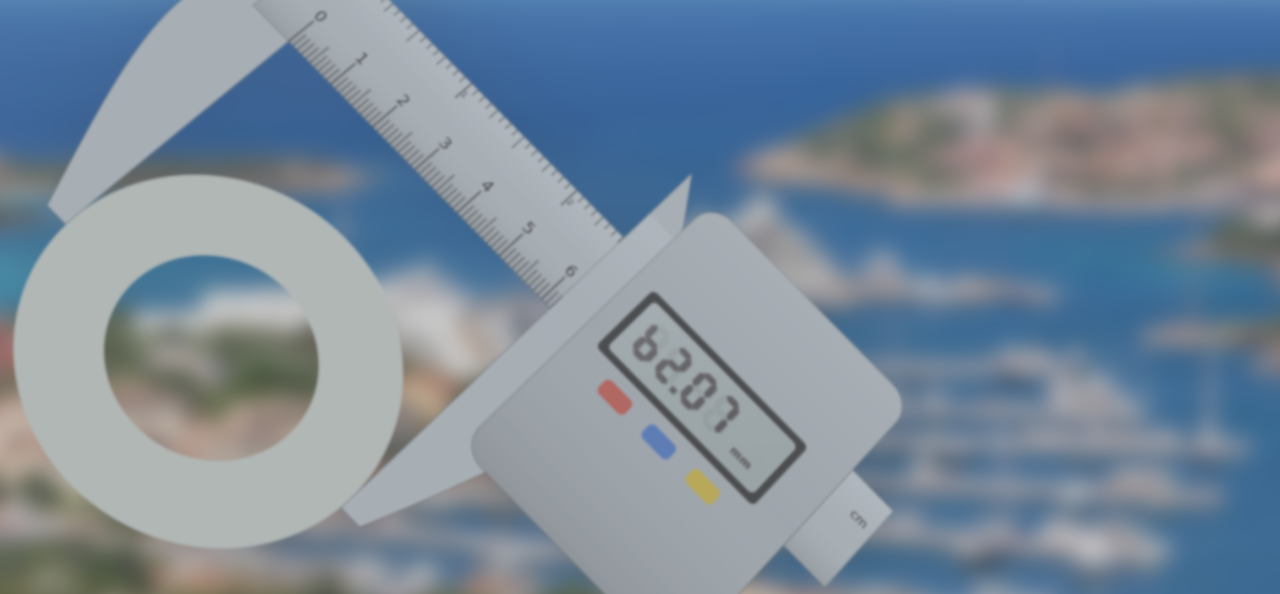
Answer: 62.07 mm
